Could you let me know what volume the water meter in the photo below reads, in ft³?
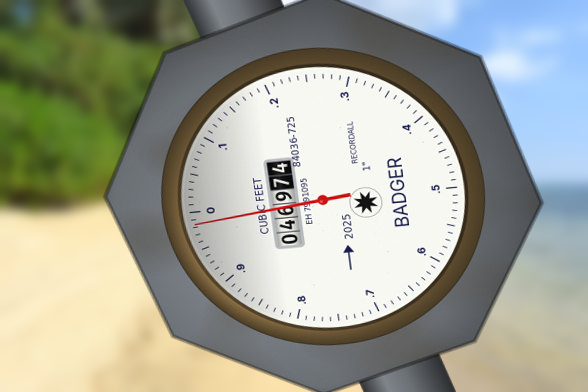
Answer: 46973.98 ft³
